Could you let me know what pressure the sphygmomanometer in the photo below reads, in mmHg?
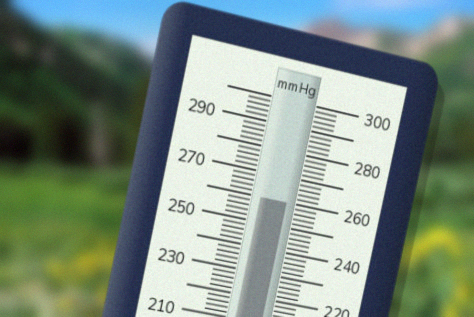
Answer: 260 mmHg
